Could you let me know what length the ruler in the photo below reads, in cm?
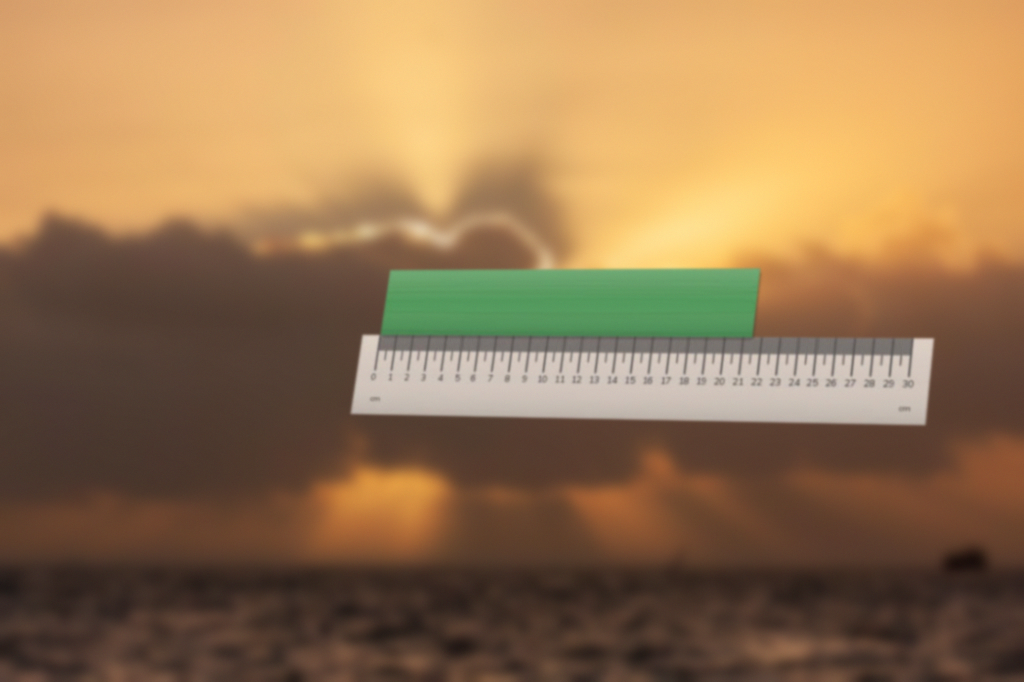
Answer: 21.5 cm
